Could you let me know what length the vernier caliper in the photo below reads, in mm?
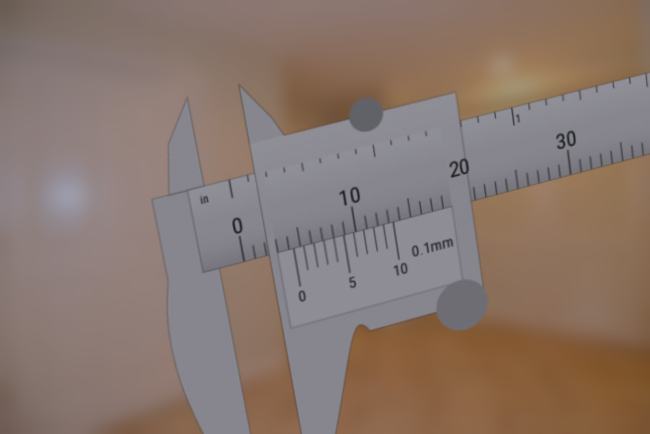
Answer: 4.4 mm
